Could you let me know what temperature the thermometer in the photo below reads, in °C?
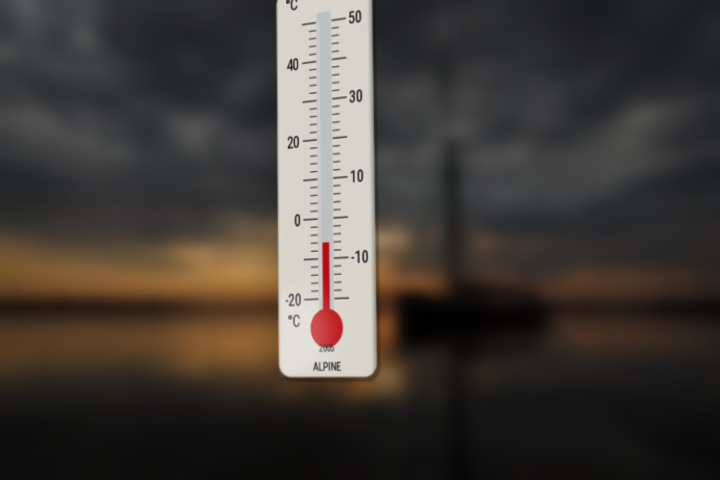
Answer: -6 °C
